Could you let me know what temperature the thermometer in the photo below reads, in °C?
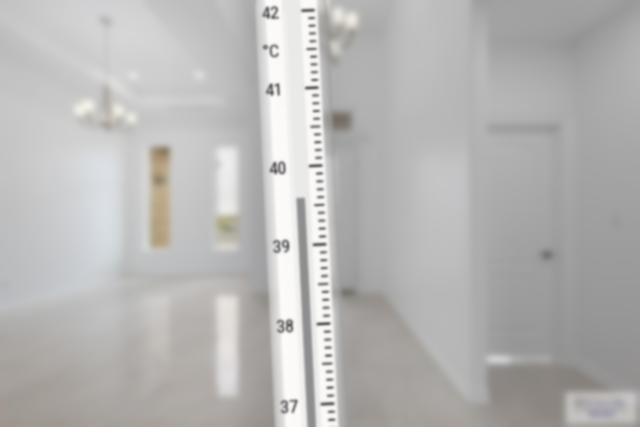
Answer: 39.6 °C
